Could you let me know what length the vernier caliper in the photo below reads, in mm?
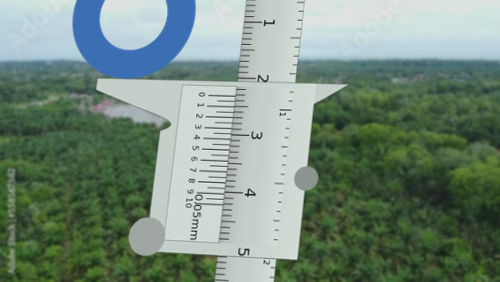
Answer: 23.2 mm
